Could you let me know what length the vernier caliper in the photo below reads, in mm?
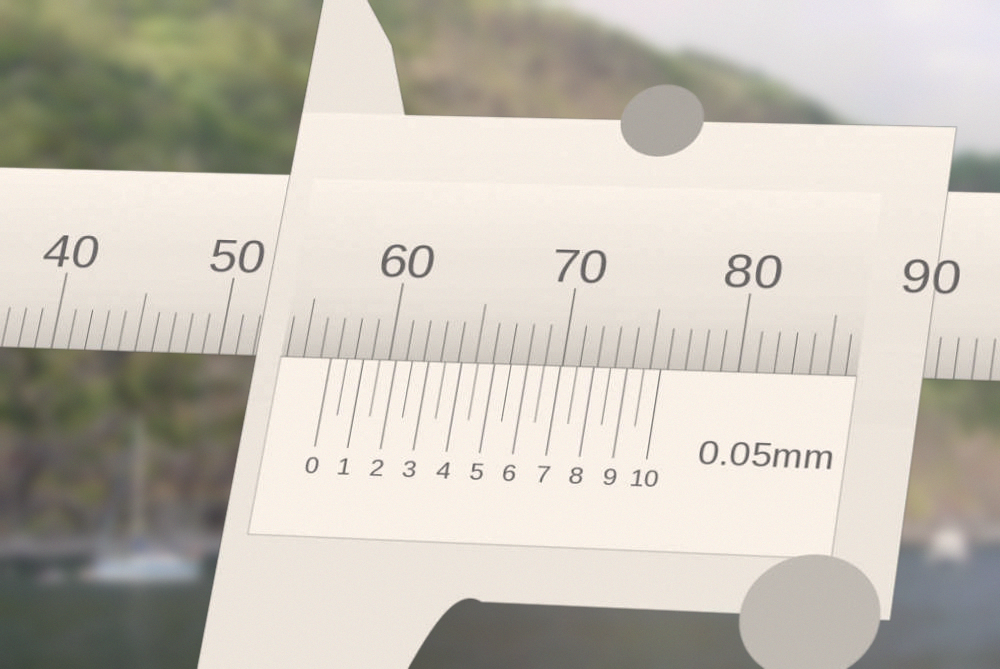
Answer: 56.6 mm
